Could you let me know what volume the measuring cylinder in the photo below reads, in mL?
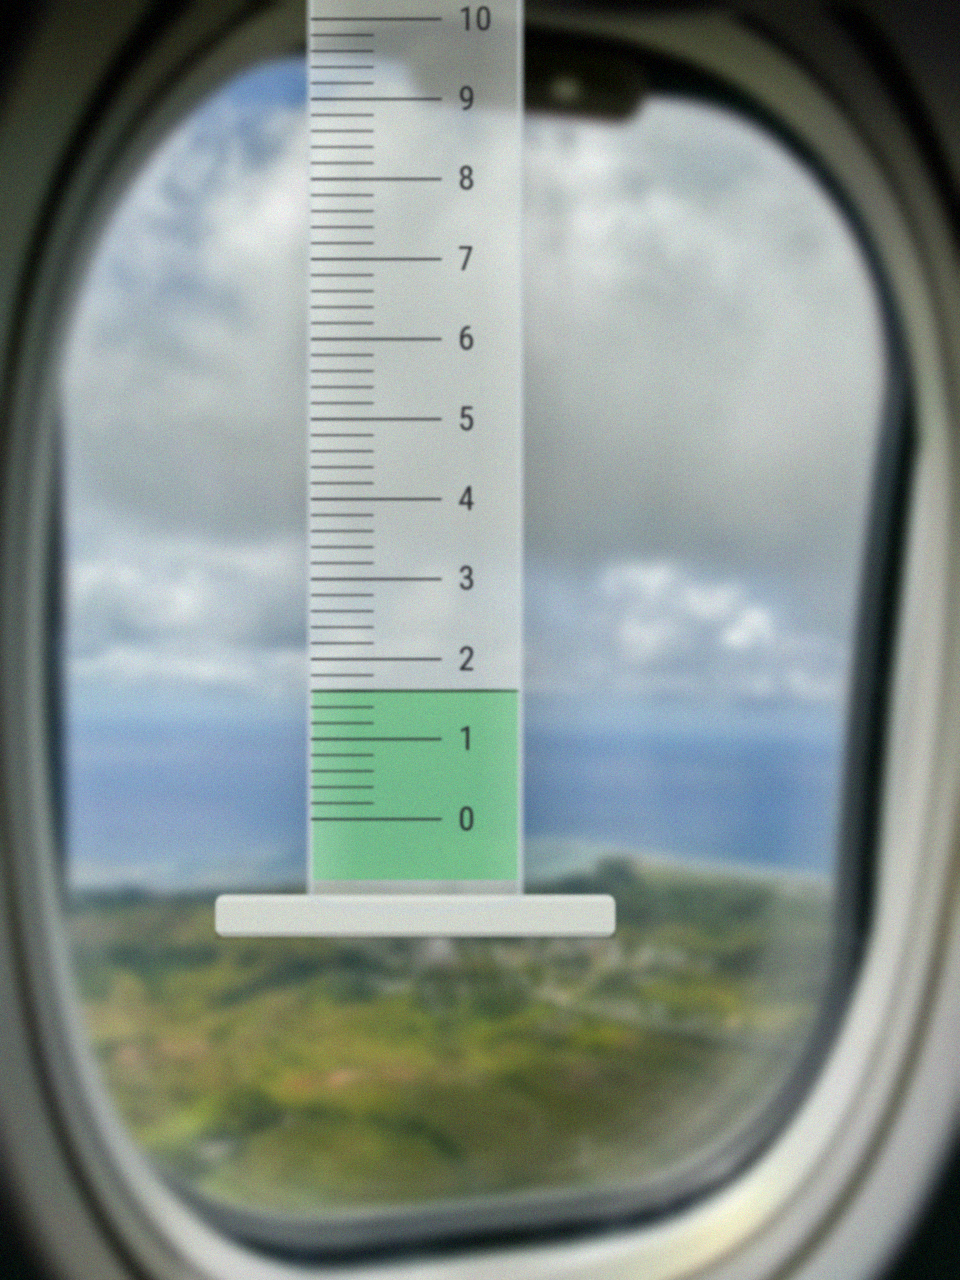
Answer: 1.6 mL
